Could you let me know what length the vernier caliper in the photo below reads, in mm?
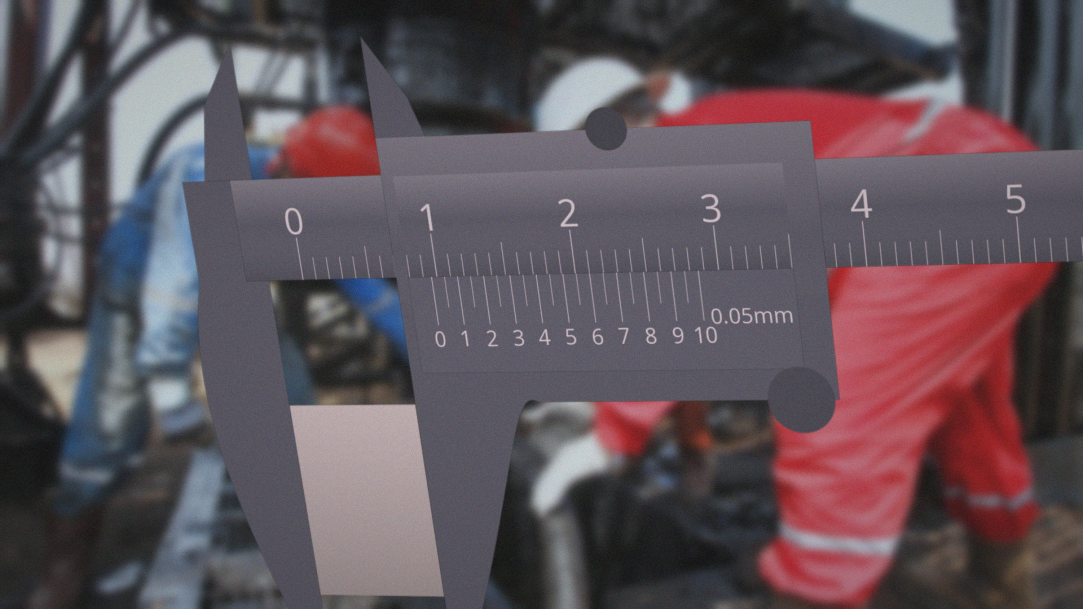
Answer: 9.6 mm
